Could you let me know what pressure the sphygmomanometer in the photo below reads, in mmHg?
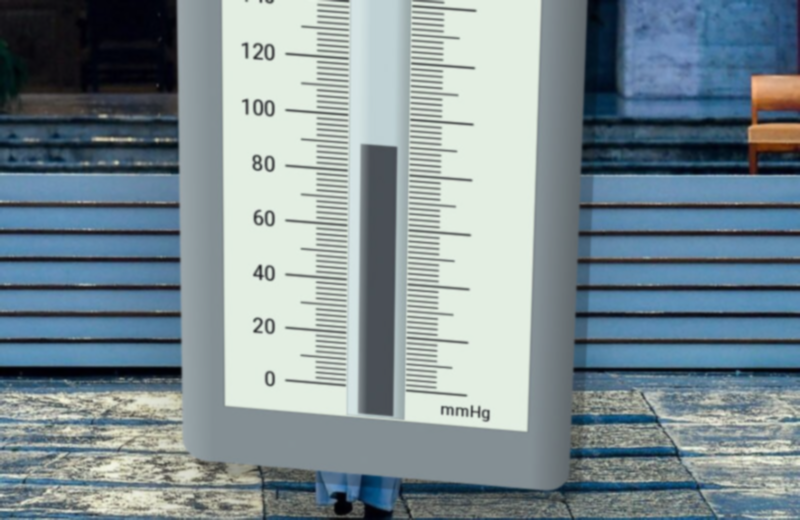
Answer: 90 mmHg
